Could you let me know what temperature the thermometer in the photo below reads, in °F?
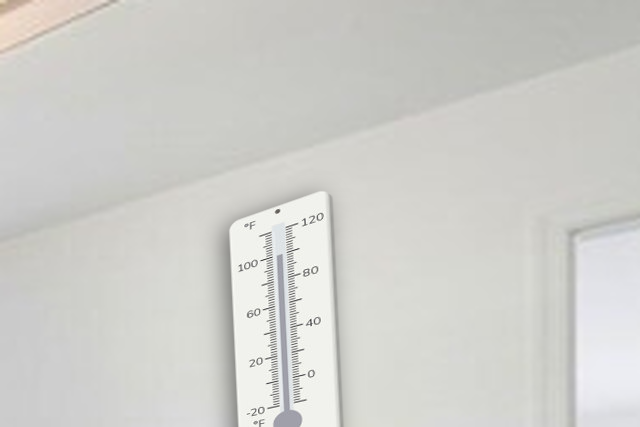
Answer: 100 °F
